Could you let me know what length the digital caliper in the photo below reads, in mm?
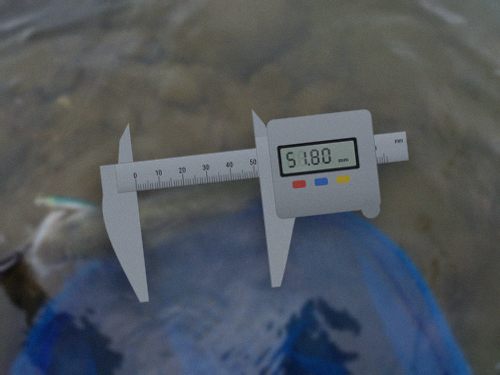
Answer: 51.80 mm
